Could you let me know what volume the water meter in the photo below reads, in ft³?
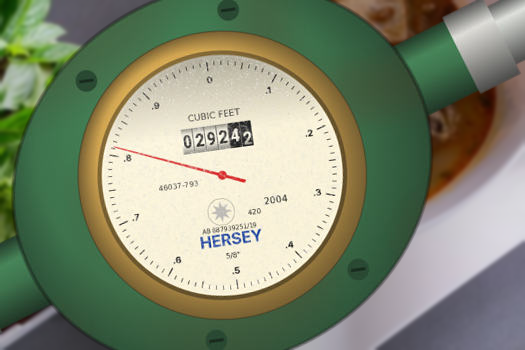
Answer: 29241.81 ft³
